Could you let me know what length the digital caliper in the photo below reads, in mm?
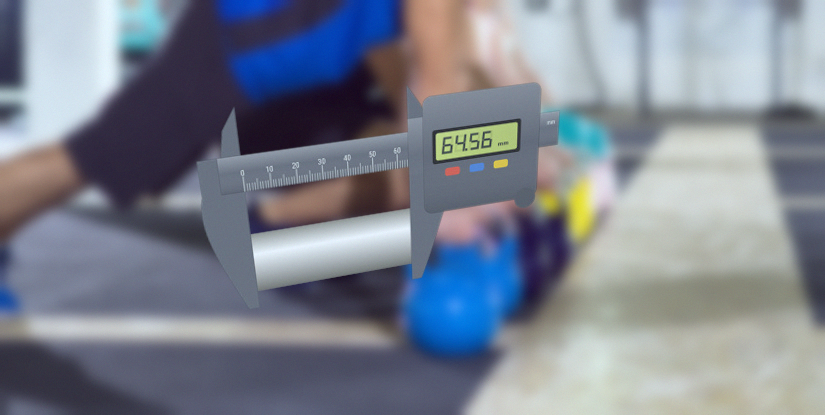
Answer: 64.56 mm
